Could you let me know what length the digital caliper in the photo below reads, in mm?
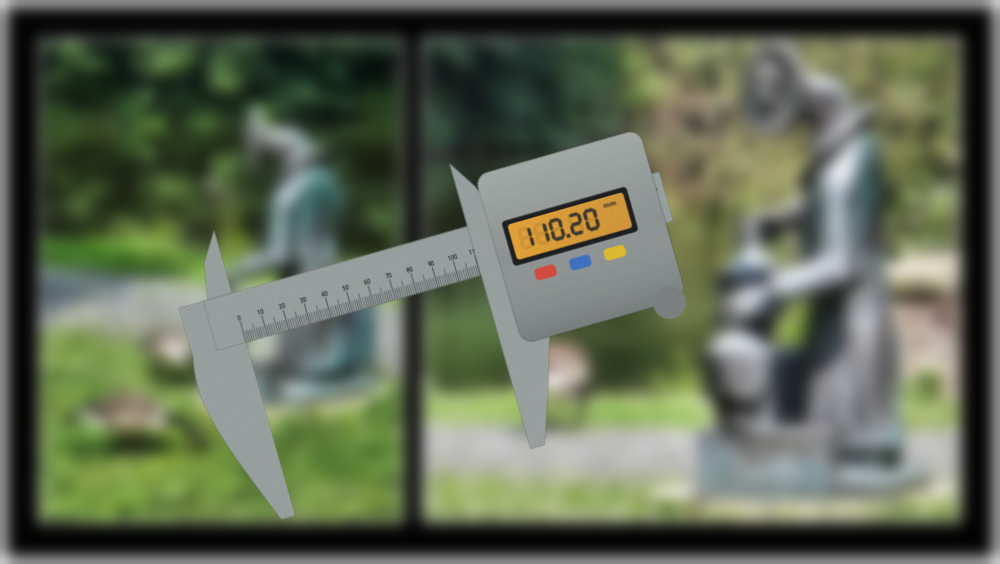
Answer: 110.20 mm
